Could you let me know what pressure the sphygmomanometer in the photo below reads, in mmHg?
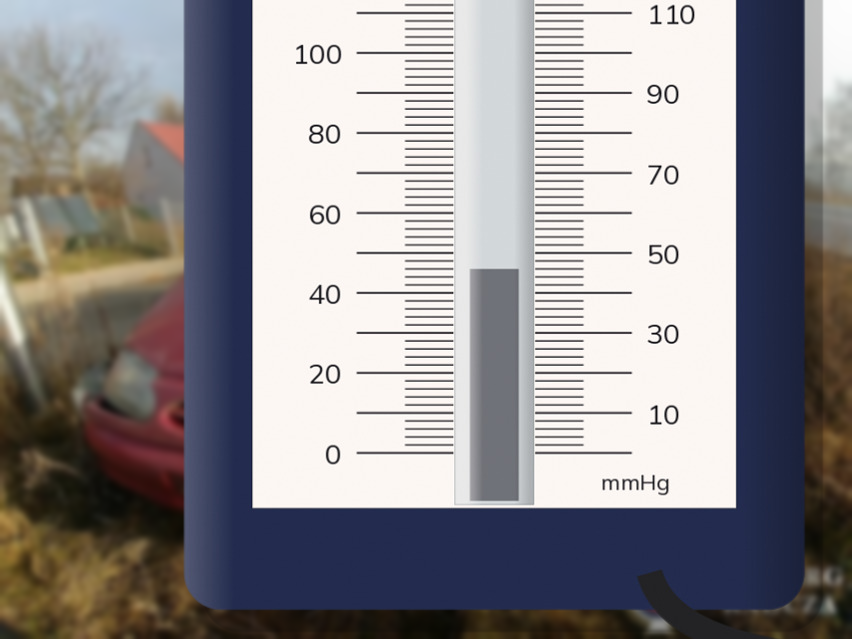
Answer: 46 mmHg
